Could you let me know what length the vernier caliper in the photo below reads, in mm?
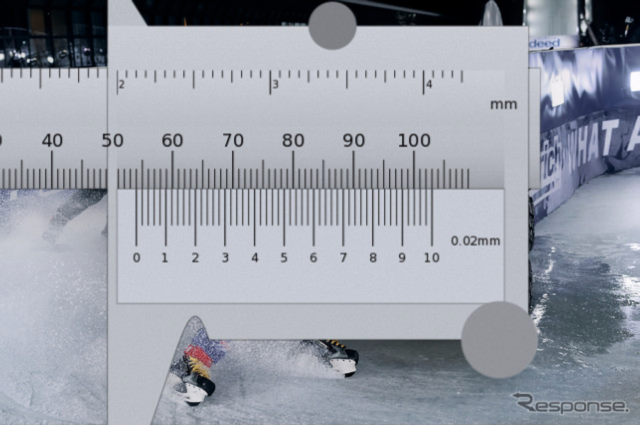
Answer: 54.0 mm
